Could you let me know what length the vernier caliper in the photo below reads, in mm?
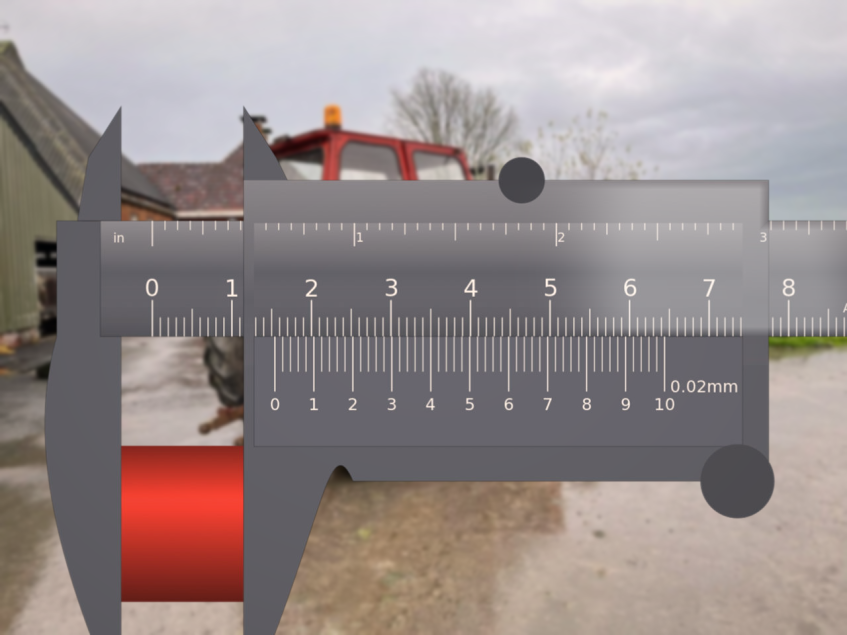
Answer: 15.4 mm
